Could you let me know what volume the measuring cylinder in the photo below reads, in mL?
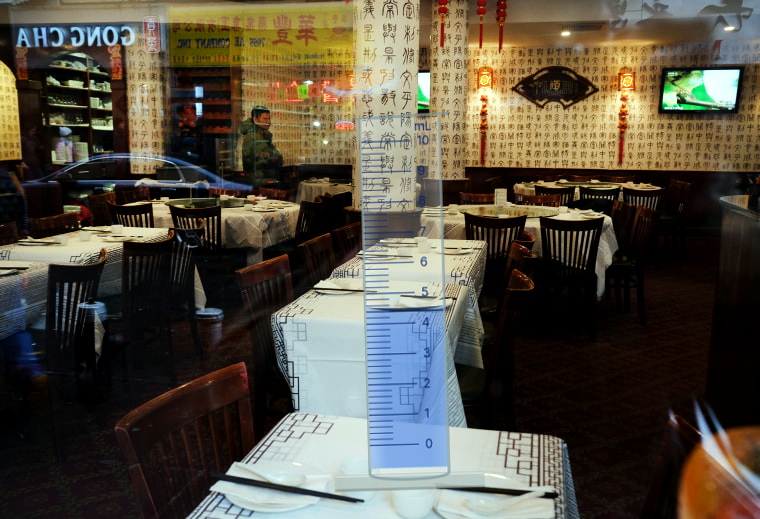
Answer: 4.4 mL
